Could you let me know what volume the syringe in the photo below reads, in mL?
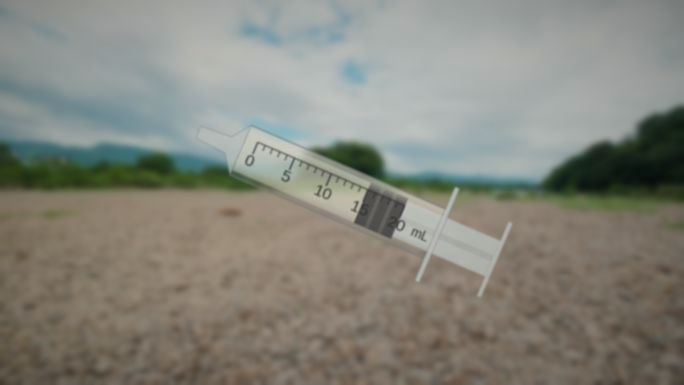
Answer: 15 mL
